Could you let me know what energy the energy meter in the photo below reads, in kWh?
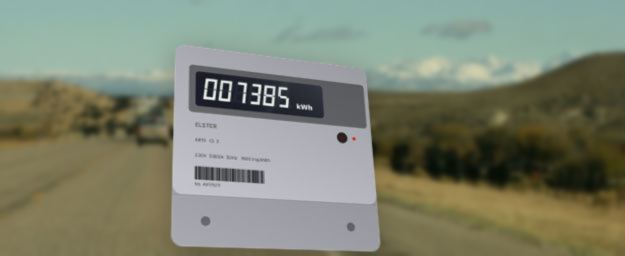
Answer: 7385 kWh
